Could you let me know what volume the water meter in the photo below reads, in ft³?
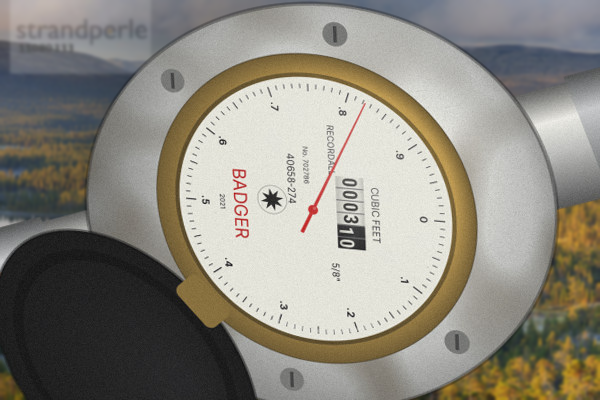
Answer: 309.82 ft³
